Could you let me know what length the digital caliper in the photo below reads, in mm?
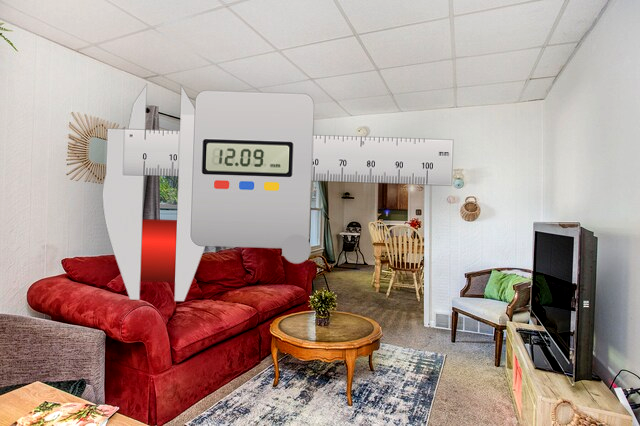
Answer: 12.09 mm
